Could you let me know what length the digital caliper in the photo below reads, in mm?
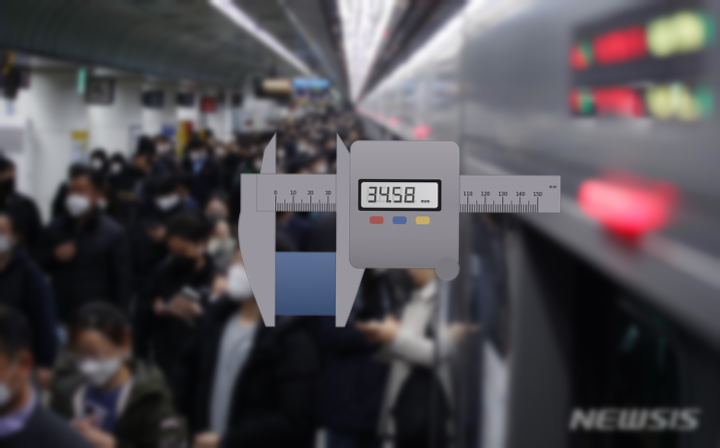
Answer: 34.58 mm
